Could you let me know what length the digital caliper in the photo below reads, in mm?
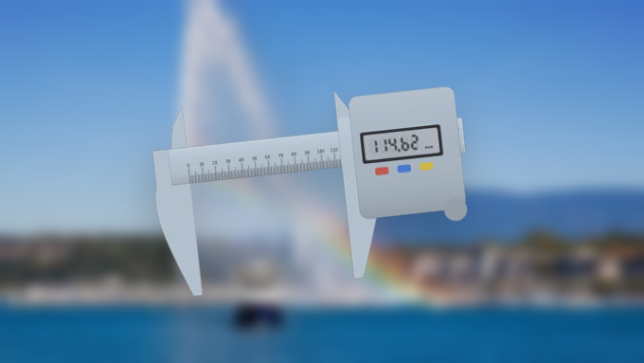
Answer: 114.62 mm
